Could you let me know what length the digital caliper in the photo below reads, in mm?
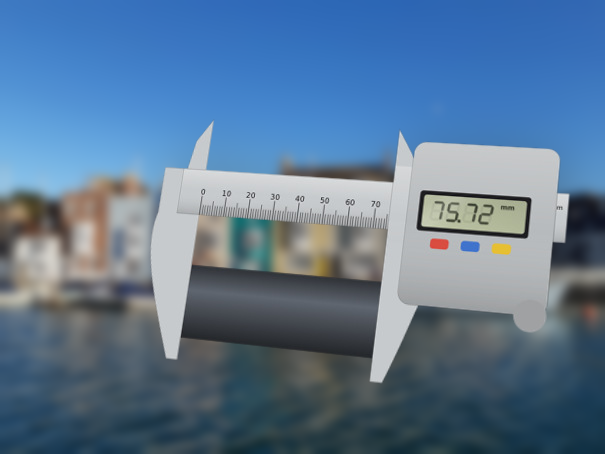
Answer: 75.72 mm
